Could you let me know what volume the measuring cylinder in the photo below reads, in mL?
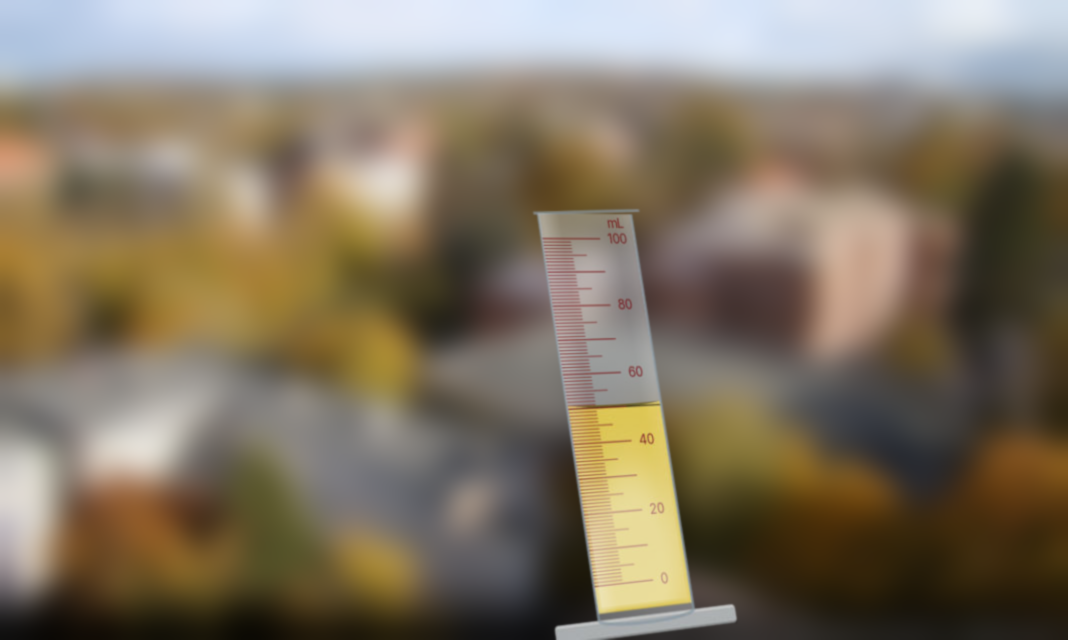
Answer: 50 mL
